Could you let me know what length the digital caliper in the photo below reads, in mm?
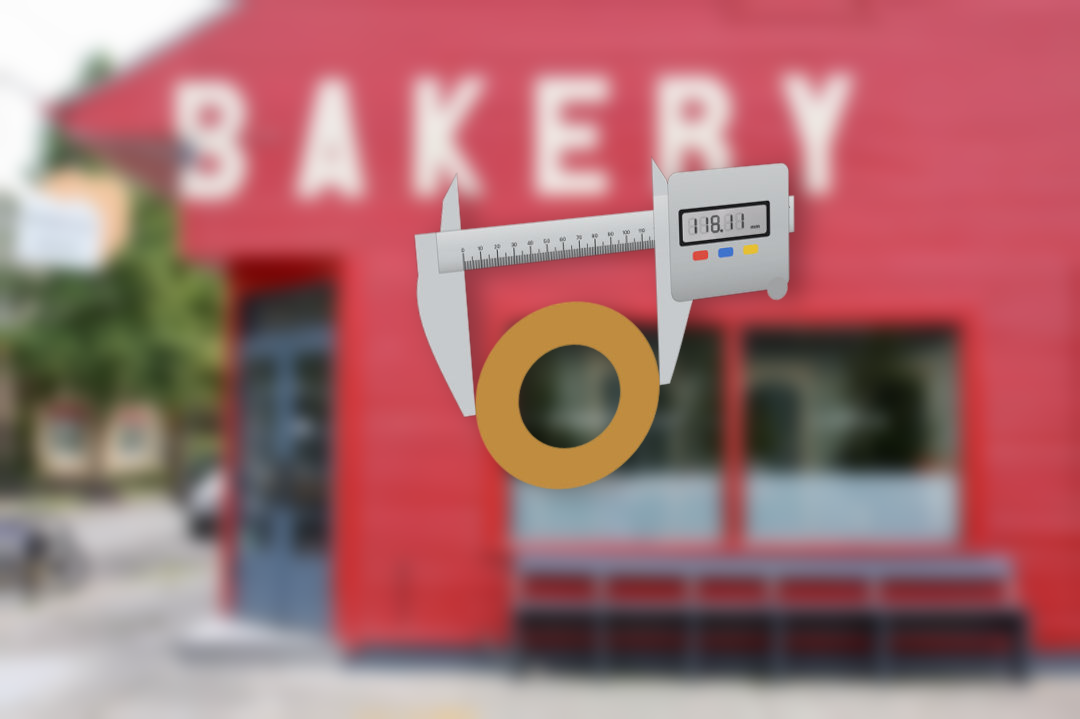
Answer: 118.11 mm
